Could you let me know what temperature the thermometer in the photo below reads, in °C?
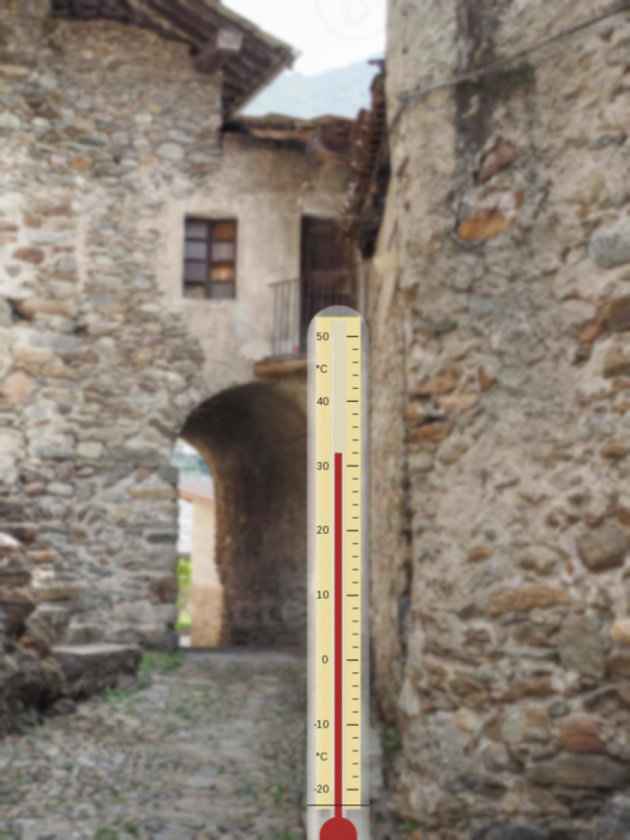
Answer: 32 °C
